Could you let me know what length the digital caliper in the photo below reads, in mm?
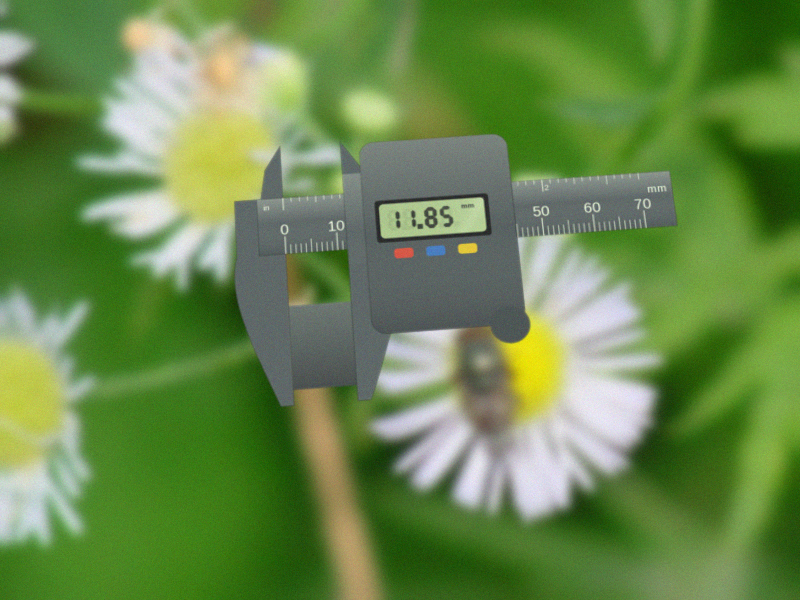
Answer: 11.85 mm
